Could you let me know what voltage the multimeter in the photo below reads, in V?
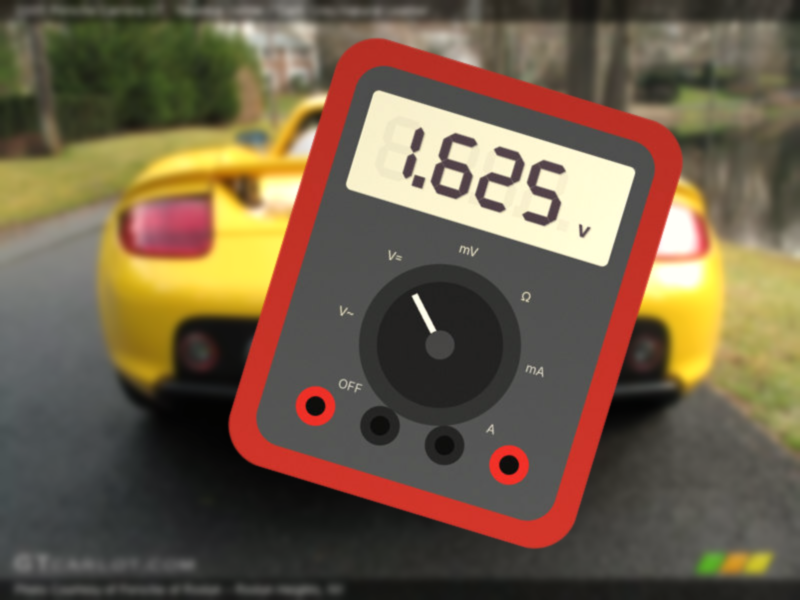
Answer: 1.625 V
